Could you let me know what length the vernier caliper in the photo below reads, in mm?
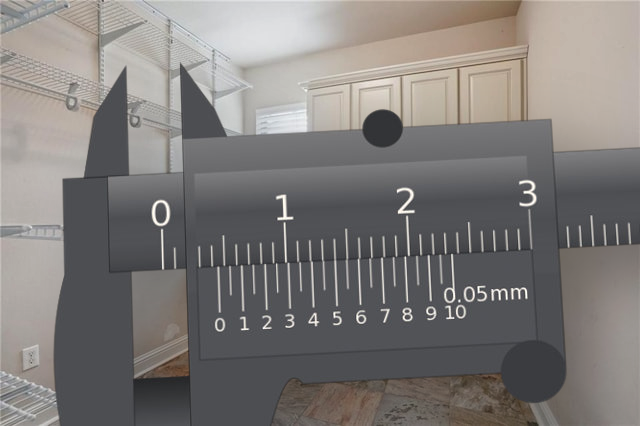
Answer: 4.5 mm
